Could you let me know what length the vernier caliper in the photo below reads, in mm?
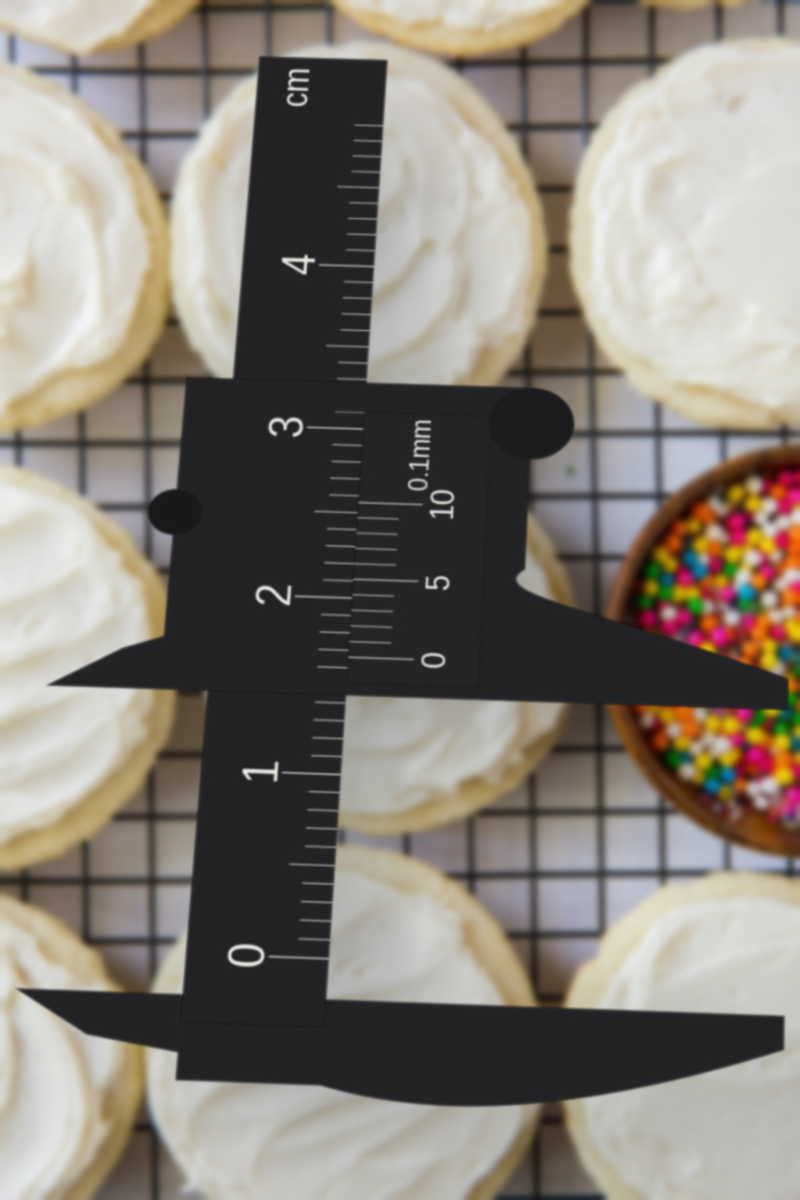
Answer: 16.6 mm
